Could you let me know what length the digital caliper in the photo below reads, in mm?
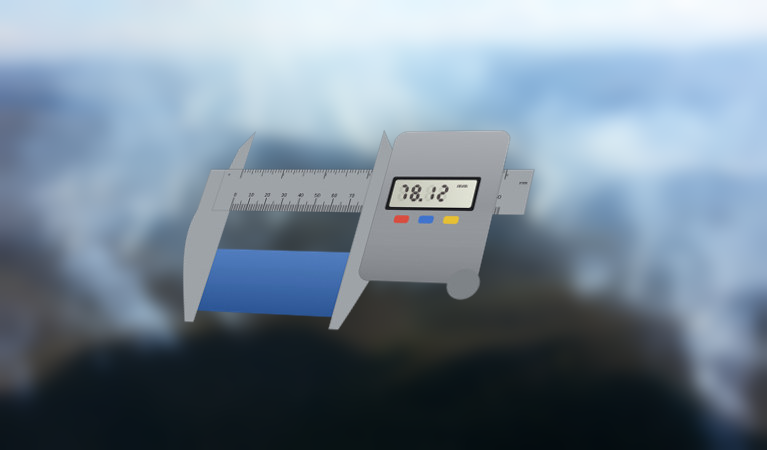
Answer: 78.12 mm
